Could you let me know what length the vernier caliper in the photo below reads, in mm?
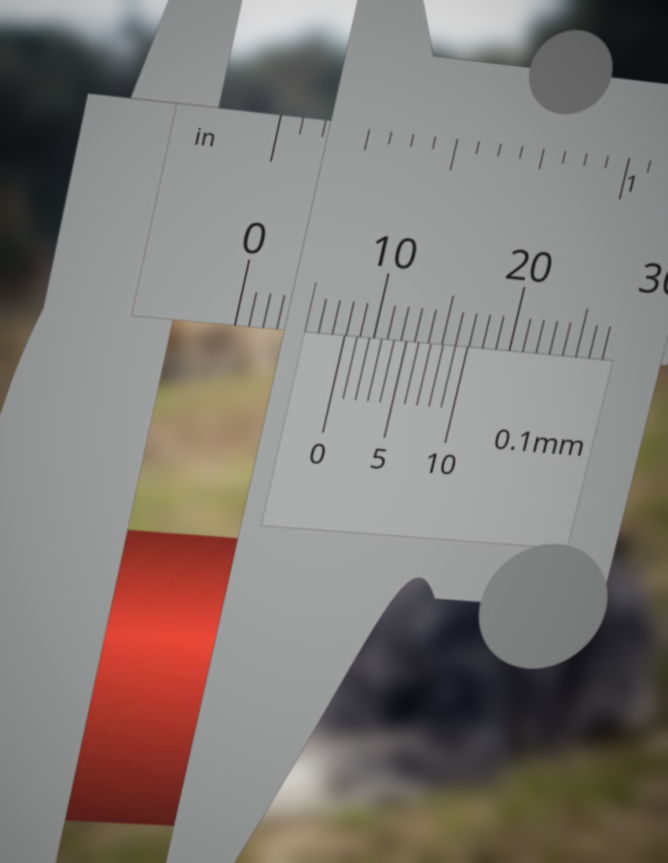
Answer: 7.9 mm
